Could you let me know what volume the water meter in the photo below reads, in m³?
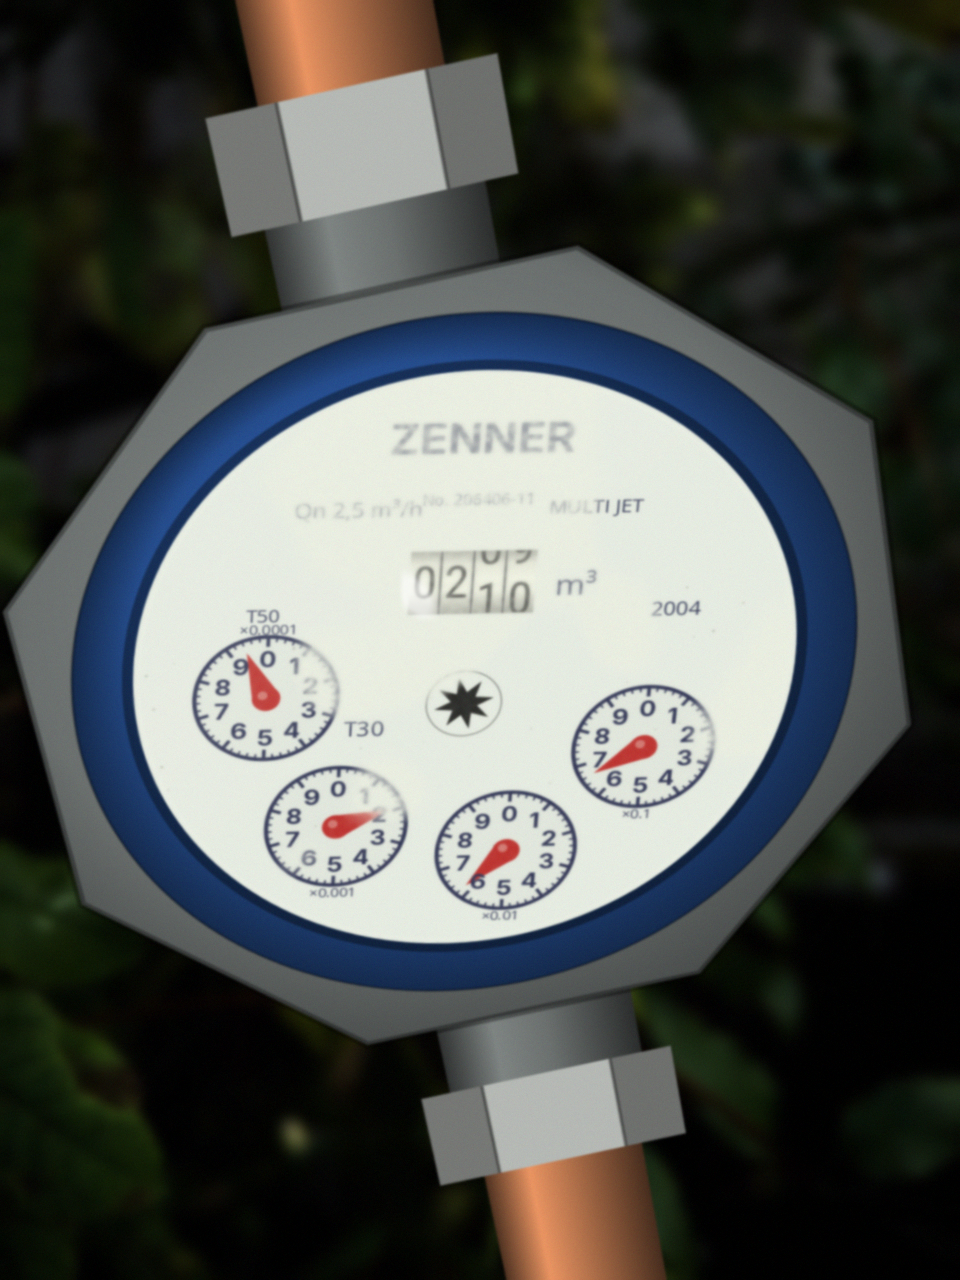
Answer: 209.6619 m³
